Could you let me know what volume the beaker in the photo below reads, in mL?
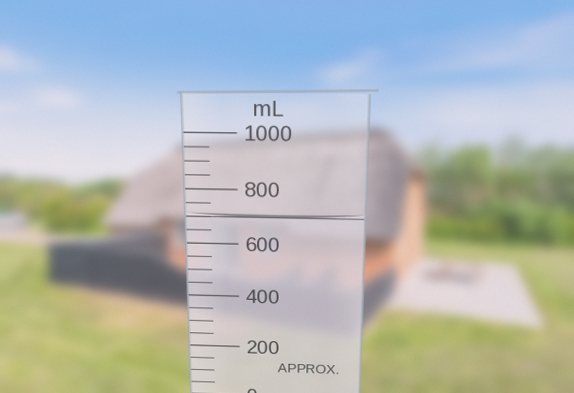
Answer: 700 mL
